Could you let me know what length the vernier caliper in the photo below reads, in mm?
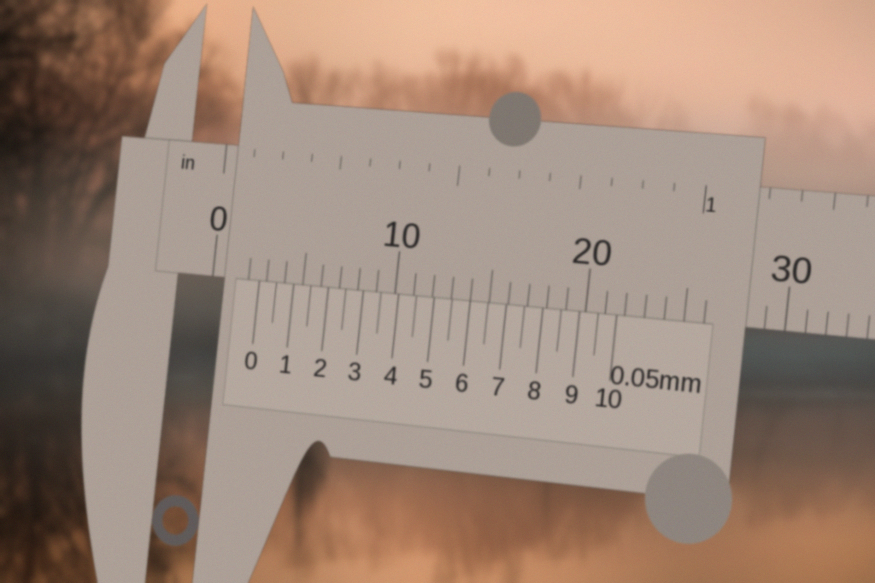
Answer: 2.6 mm
